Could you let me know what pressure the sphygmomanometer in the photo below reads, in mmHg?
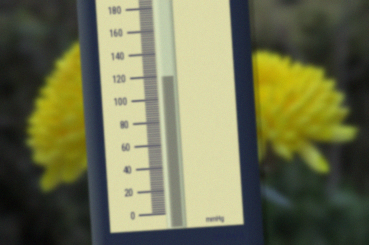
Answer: 120 mmHg
